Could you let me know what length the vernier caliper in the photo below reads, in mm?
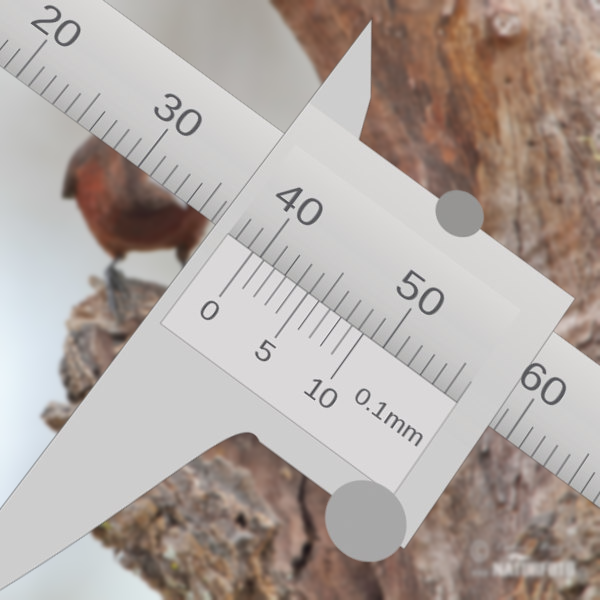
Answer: 39.4 mm
